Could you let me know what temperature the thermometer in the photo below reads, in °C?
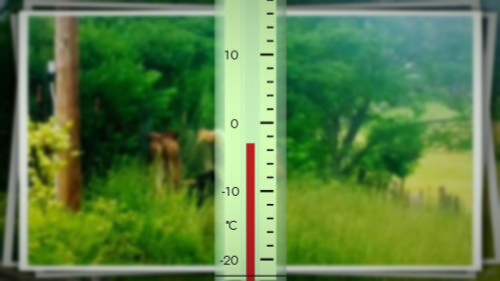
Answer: -3 °C
